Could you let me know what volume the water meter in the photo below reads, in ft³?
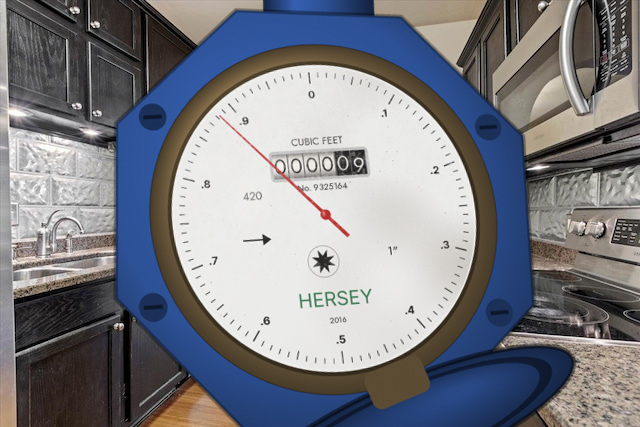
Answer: 8.88 ft³
